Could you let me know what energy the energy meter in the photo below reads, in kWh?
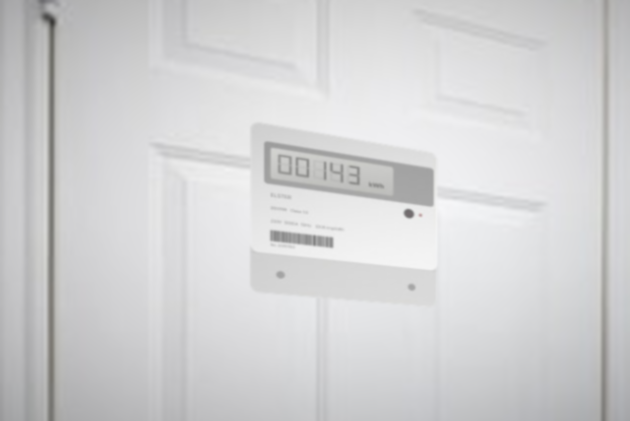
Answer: 143 kWh
